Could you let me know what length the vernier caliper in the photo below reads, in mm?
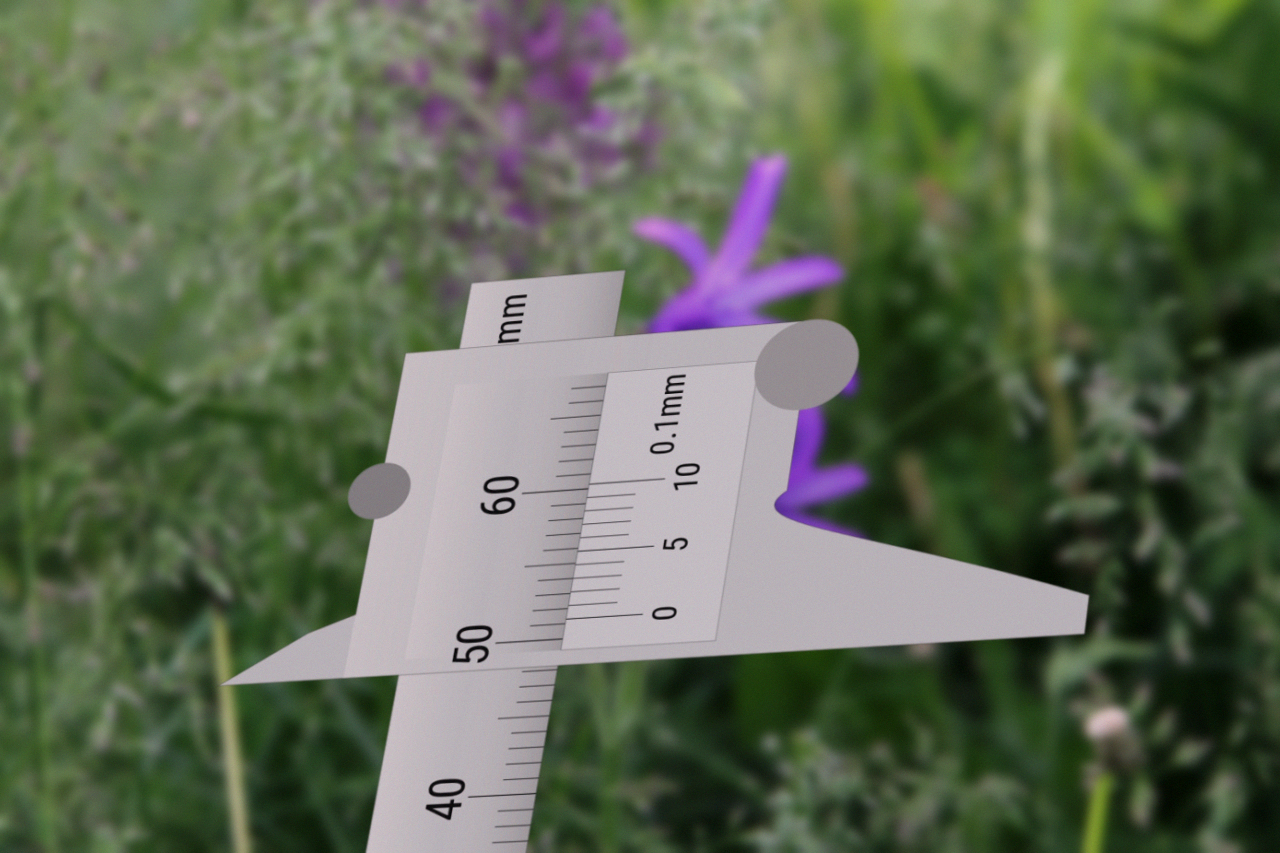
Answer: 51.3 mm
